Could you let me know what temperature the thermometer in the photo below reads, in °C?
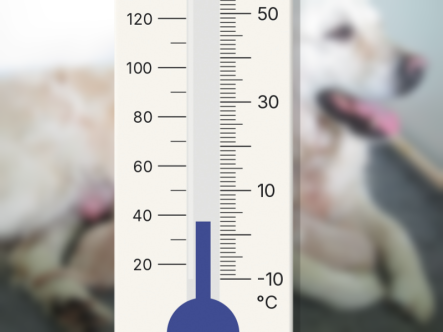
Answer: 3 °C
